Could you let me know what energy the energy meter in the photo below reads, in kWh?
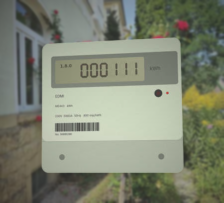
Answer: 111 kWh
